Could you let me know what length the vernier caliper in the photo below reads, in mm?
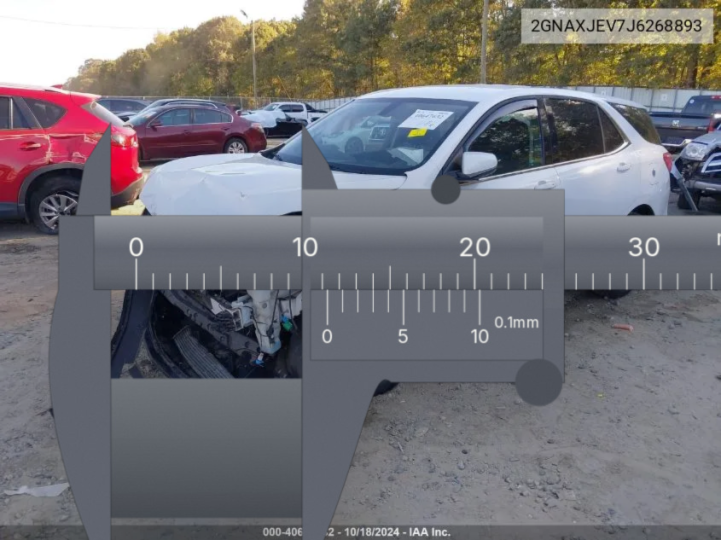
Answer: 11.3 mm
